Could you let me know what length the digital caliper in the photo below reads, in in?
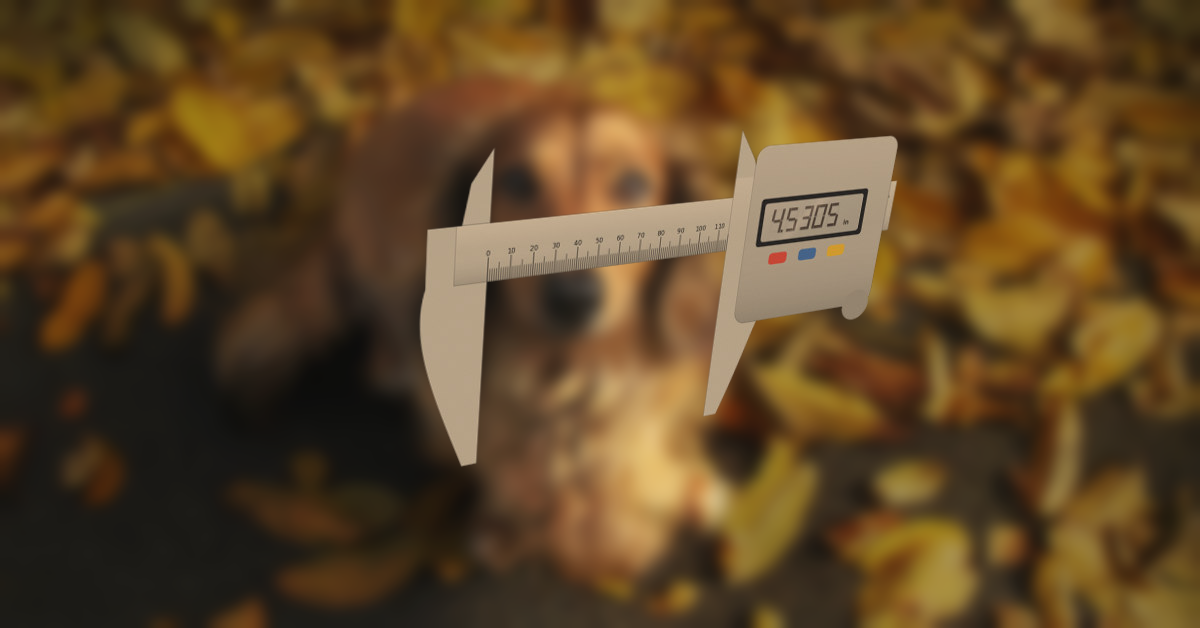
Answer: 4.5305 in
